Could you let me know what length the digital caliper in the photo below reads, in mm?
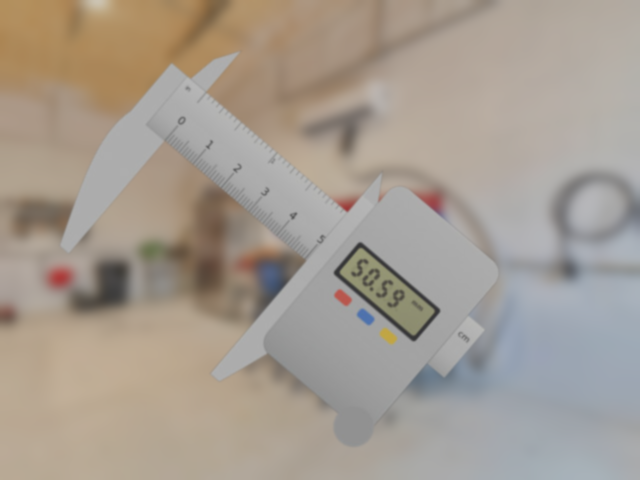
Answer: 50.59 mm
